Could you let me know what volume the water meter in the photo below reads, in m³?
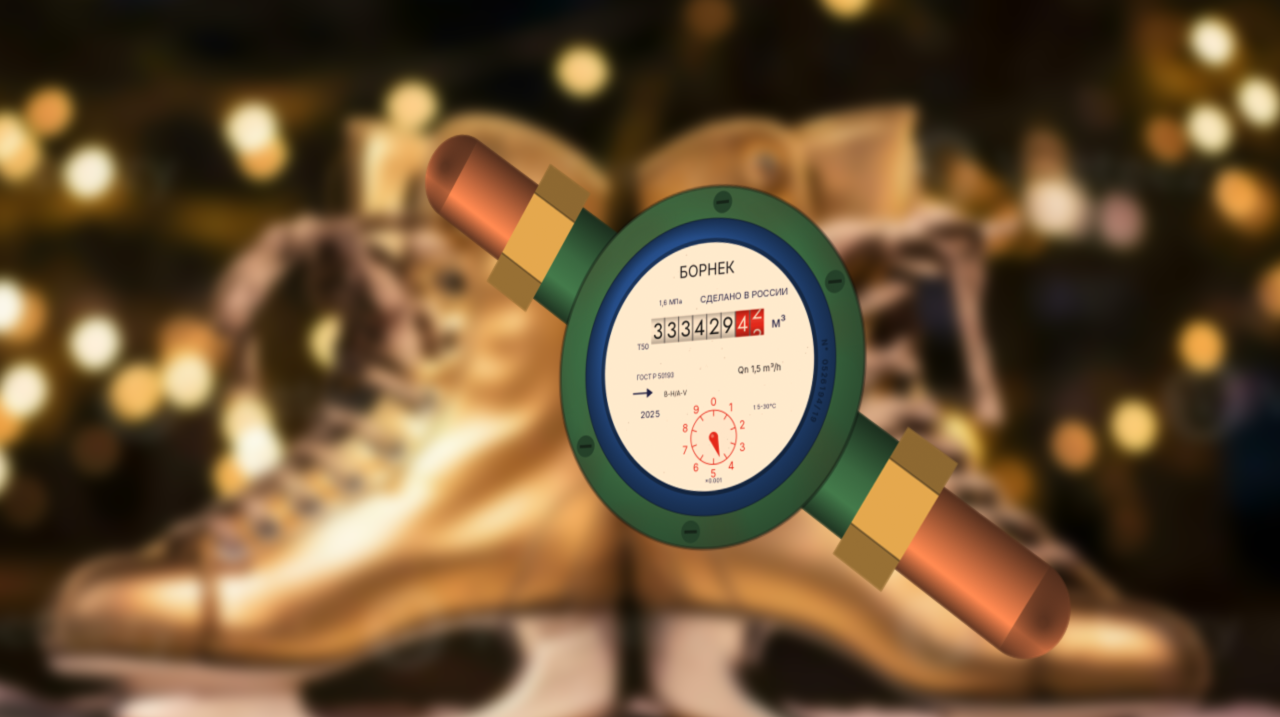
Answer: 333429.424 m³
